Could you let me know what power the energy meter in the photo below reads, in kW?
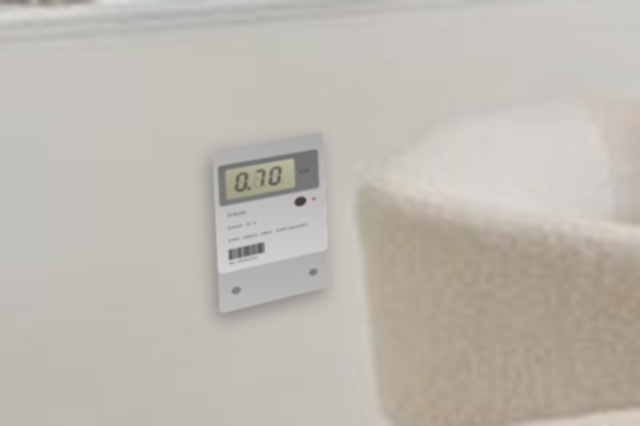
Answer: 0.70 kW
